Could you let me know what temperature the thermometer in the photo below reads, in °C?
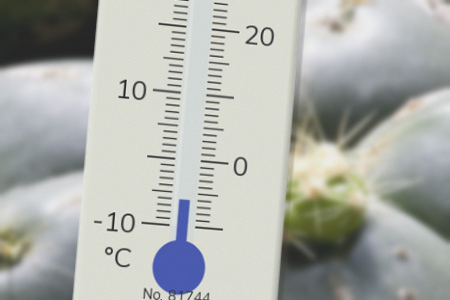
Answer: -6 °C
